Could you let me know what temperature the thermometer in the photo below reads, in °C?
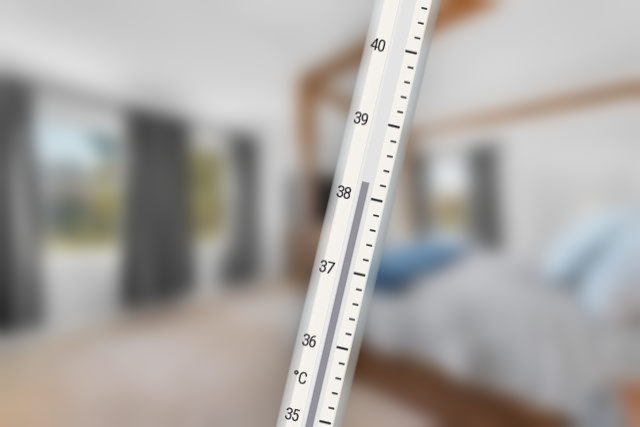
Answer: 38.2 °C
